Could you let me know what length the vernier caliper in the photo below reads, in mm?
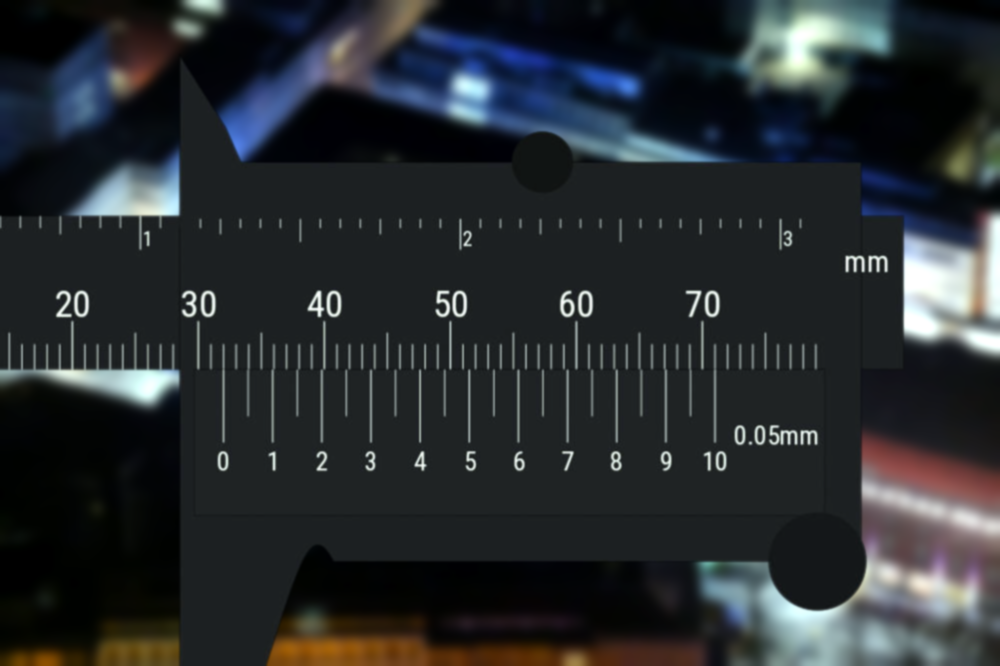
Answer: 32.0 mm
